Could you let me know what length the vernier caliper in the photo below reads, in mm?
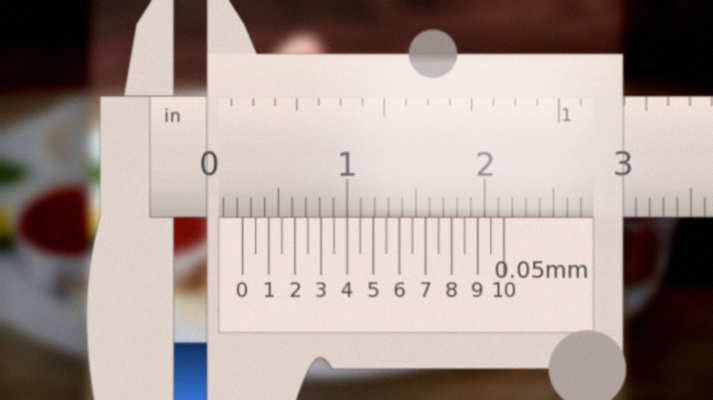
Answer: 2.4 mm
